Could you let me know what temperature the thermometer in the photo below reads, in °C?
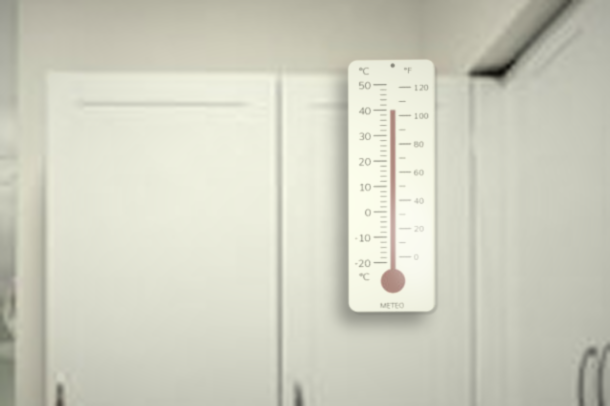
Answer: 40 °C
